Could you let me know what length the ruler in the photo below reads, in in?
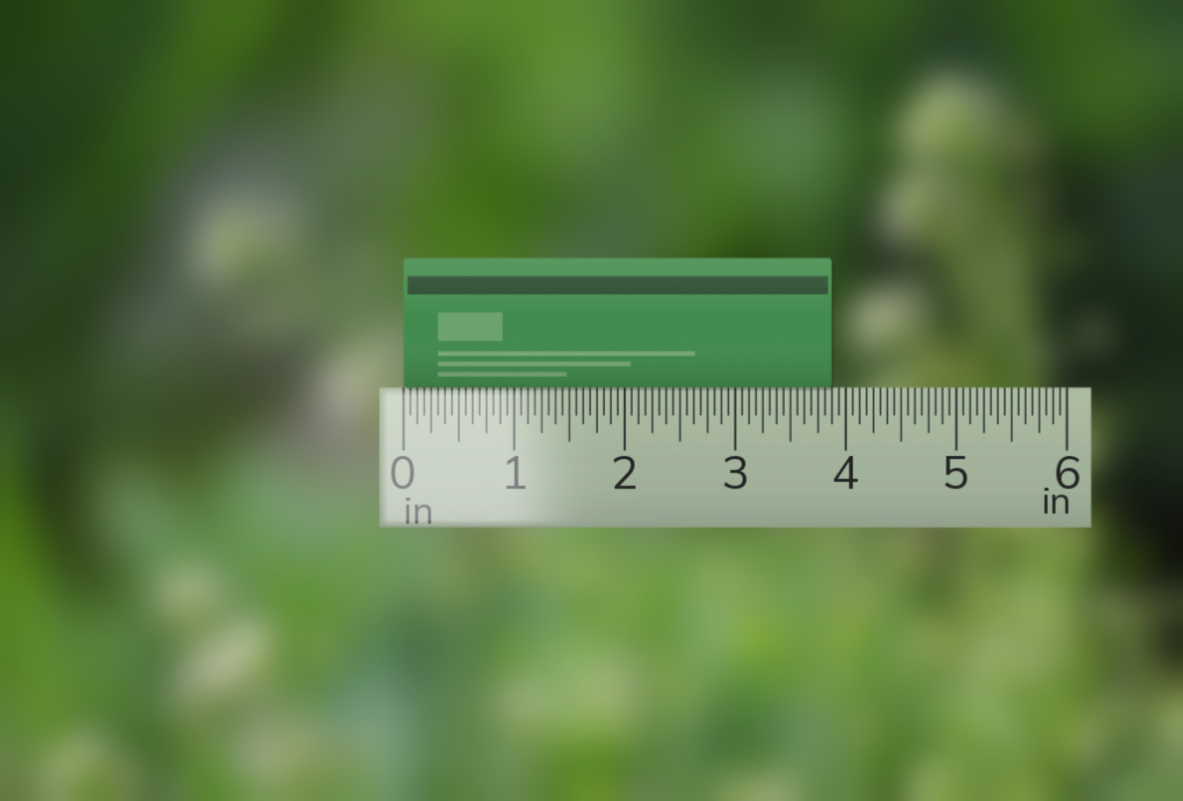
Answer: 3.875 in
